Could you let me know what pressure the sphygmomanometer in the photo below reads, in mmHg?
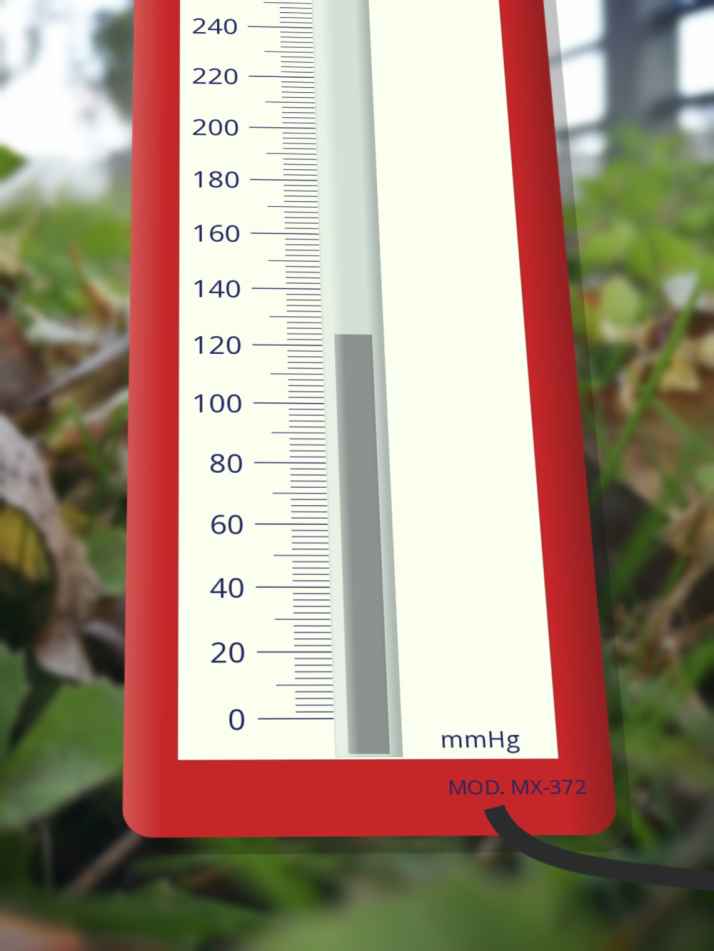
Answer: 124 mmHg
